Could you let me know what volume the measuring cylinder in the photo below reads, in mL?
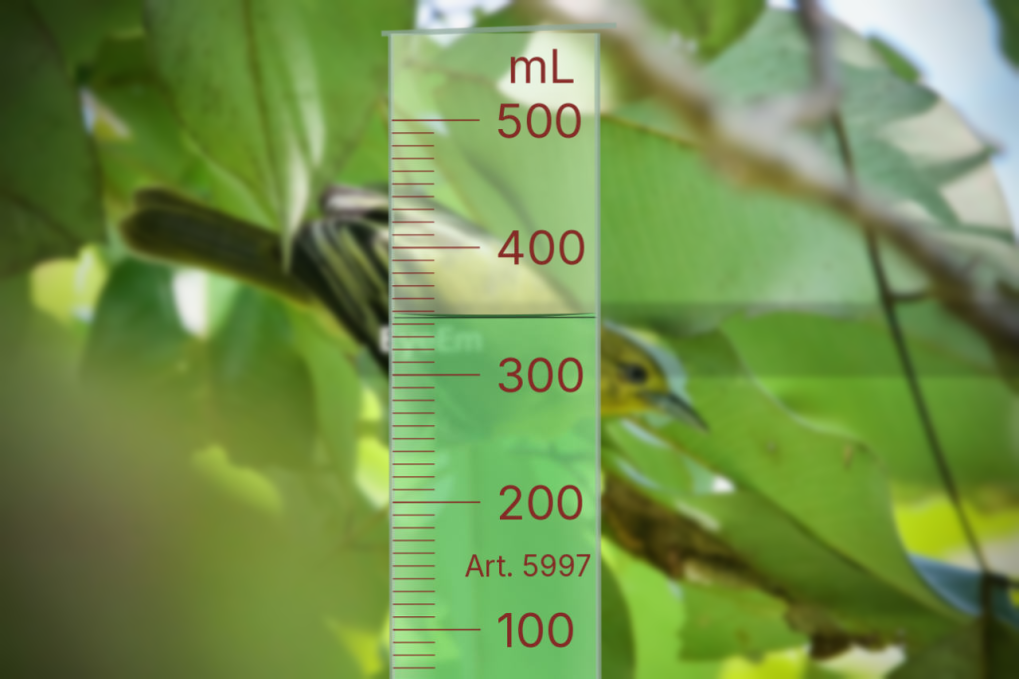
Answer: 345 mL
